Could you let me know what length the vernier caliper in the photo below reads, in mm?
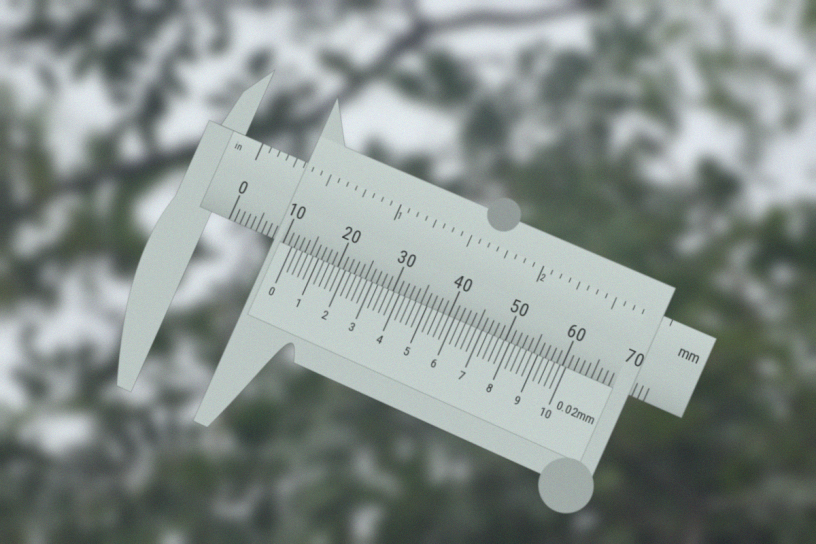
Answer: 11.6 mm
